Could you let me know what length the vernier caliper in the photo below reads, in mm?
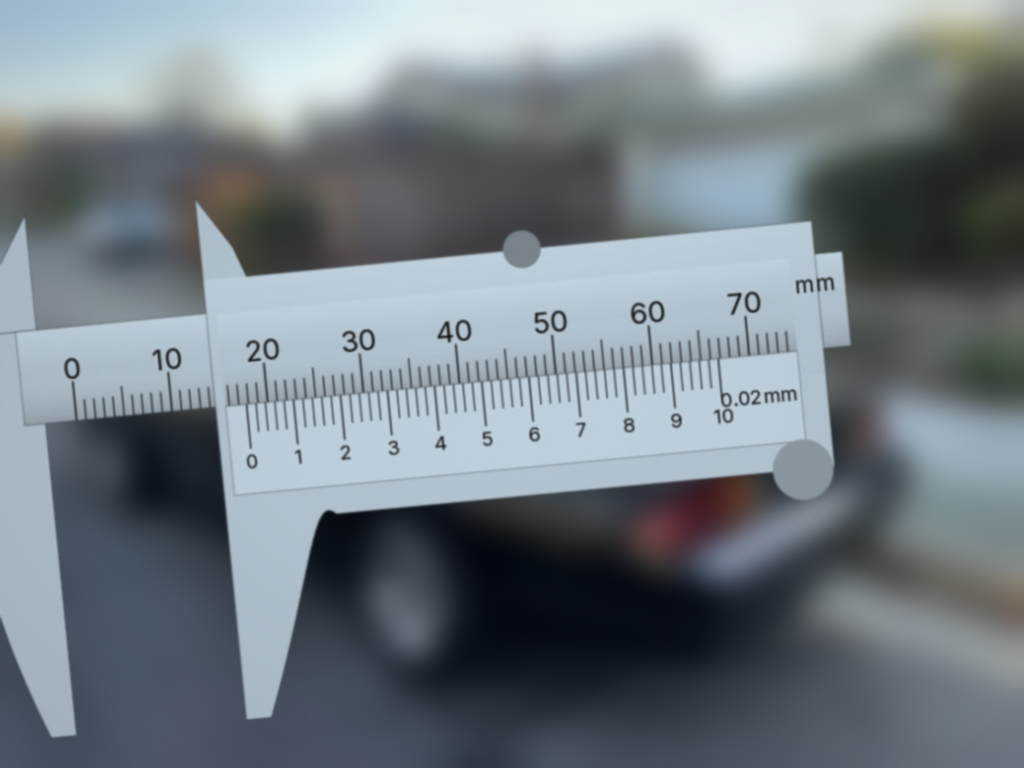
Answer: 17.8 mm
